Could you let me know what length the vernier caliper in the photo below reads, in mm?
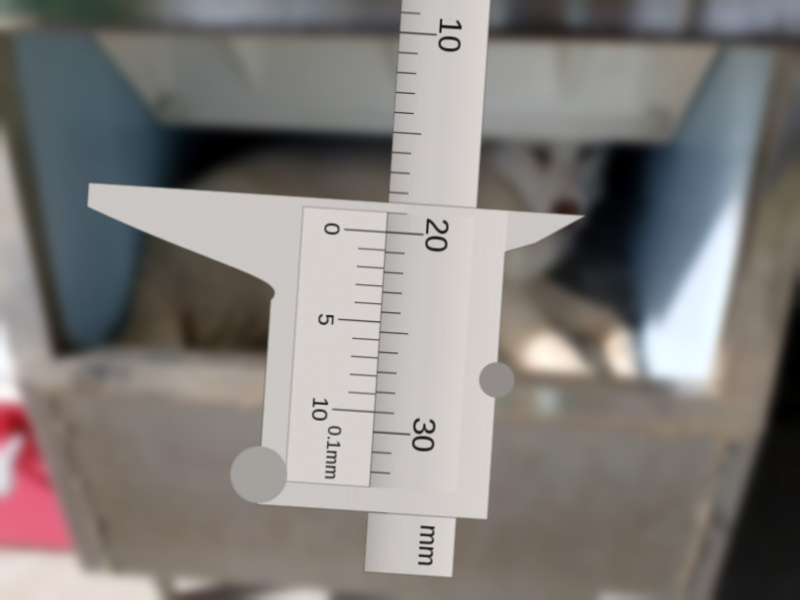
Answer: 20.0 mm
